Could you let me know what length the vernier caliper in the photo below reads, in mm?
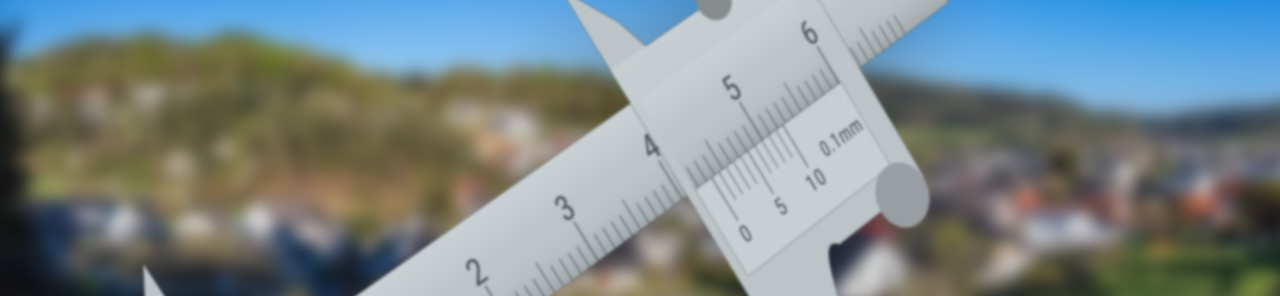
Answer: 43.6 mm
